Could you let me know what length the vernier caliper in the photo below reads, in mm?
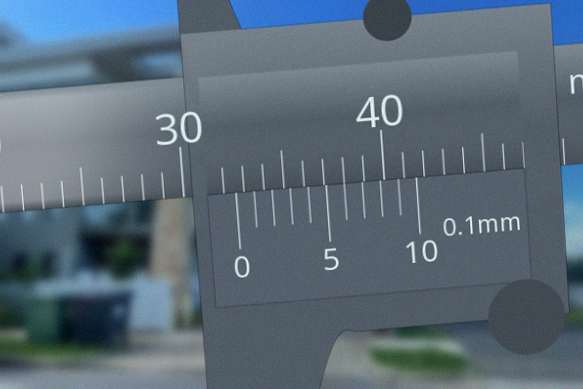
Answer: 32.6 mm
